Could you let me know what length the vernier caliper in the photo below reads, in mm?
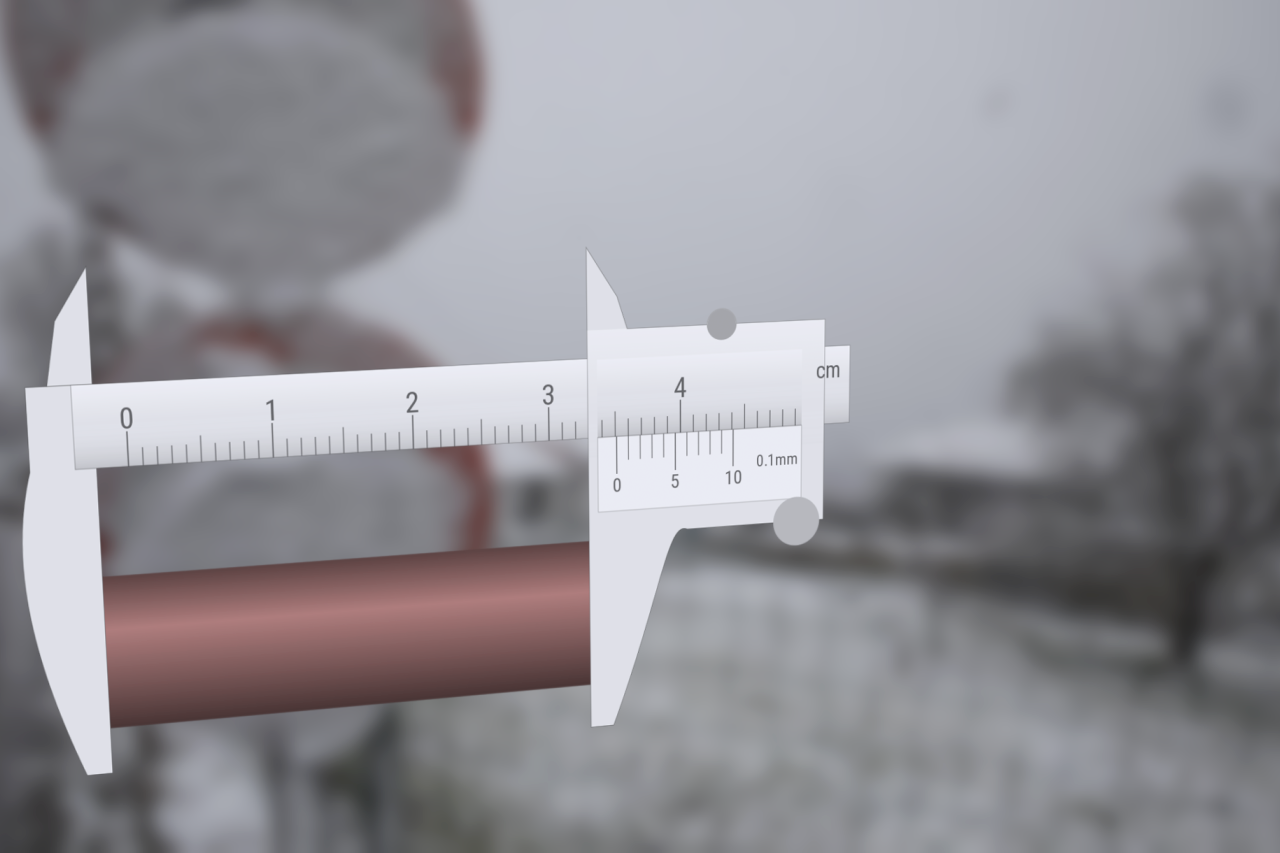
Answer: 35.1 mm
